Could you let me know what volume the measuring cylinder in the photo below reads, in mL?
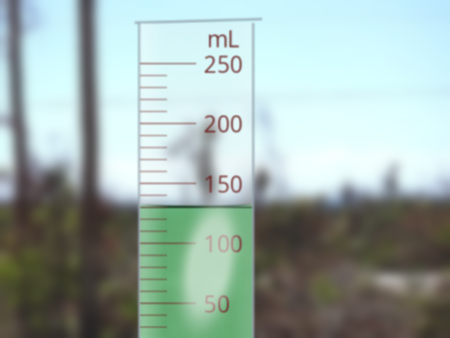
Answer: 130 mL
